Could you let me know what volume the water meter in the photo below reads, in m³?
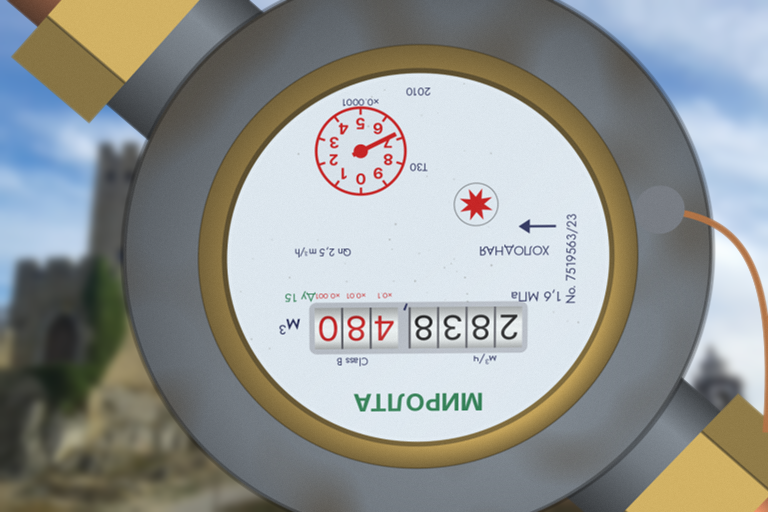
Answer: 2838.4806 m³
